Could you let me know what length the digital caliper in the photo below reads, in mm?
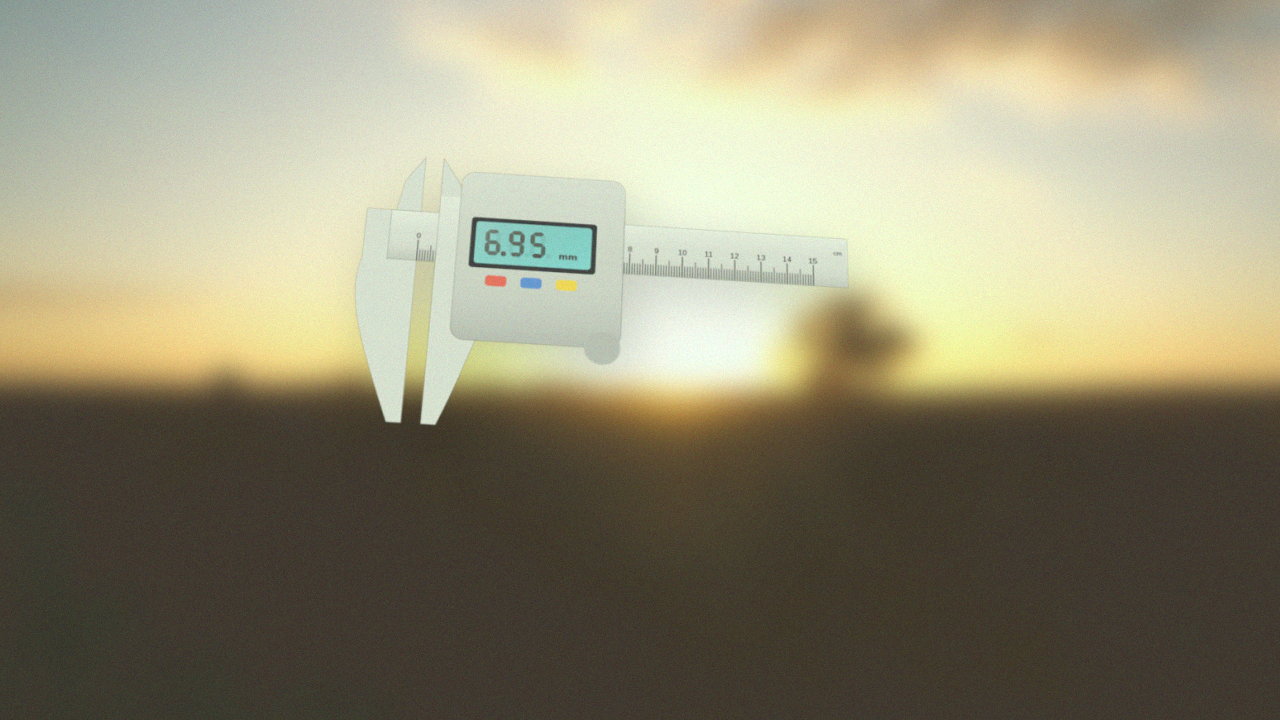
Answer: 6.95 mm
